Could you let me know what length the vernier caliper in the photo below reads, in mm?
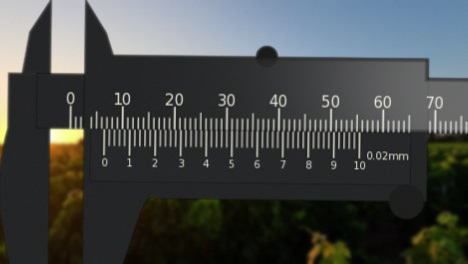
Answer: 6.5 mm
